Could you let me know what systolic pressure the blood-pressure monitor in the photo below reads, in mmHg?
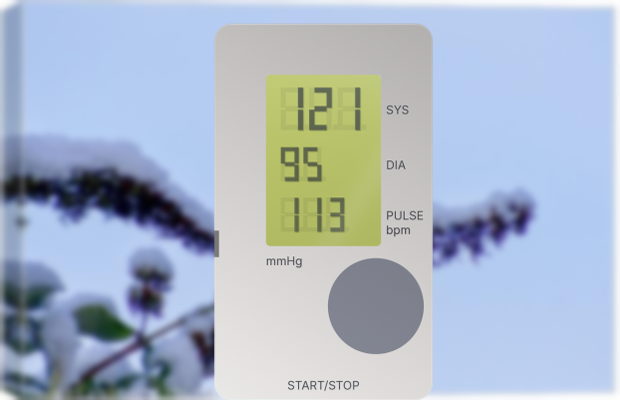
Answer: 121 mmHg
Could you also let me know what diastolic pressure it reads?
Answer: 95 mmHg
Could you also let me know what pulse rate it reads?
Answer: 113 bpm
